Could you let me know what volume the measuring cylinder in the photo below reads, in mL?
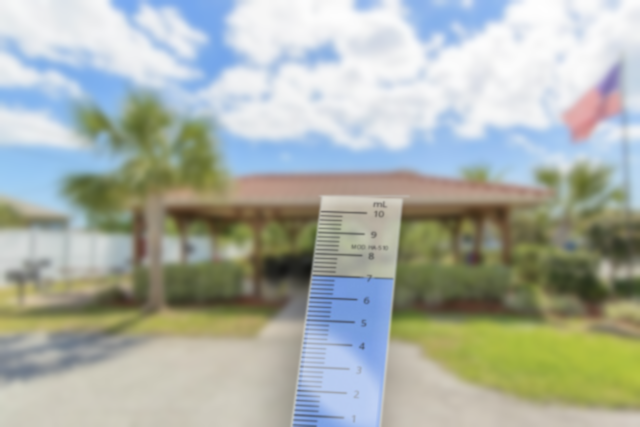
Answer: 7 mL
